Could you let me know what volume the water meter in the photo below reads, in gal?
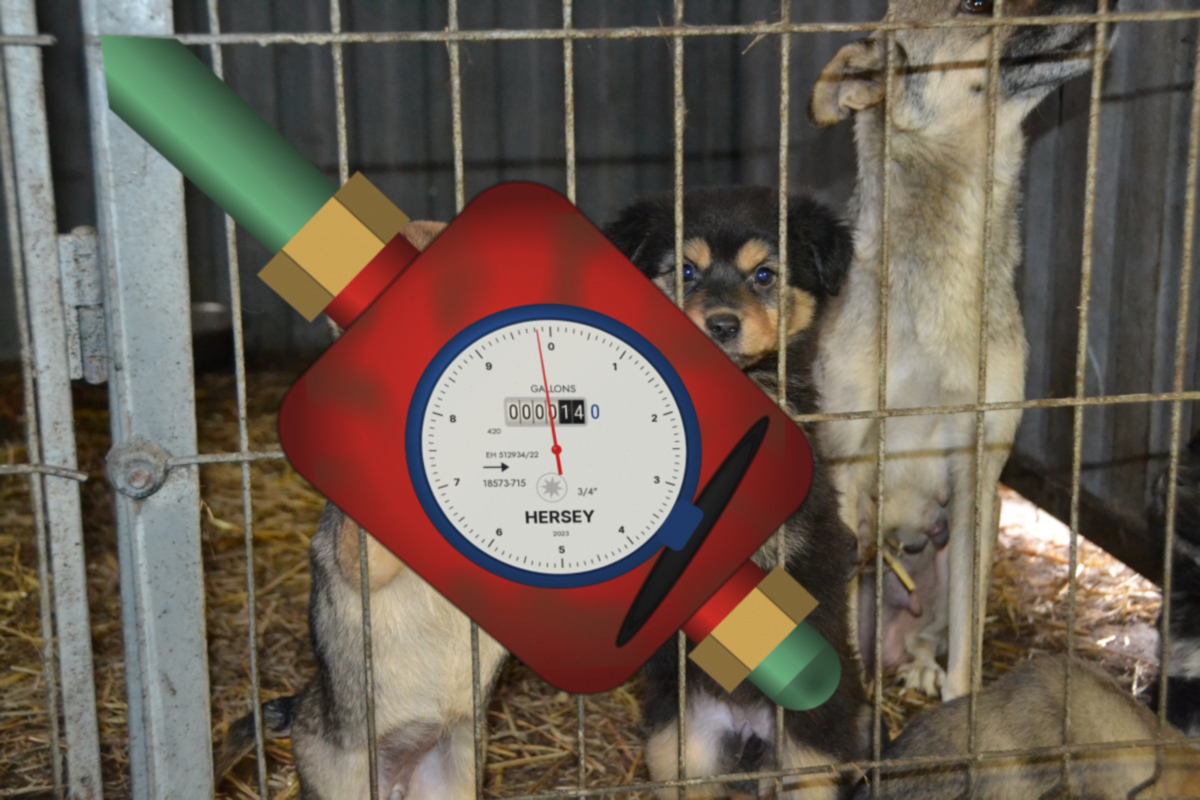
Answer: 139.8 gal
